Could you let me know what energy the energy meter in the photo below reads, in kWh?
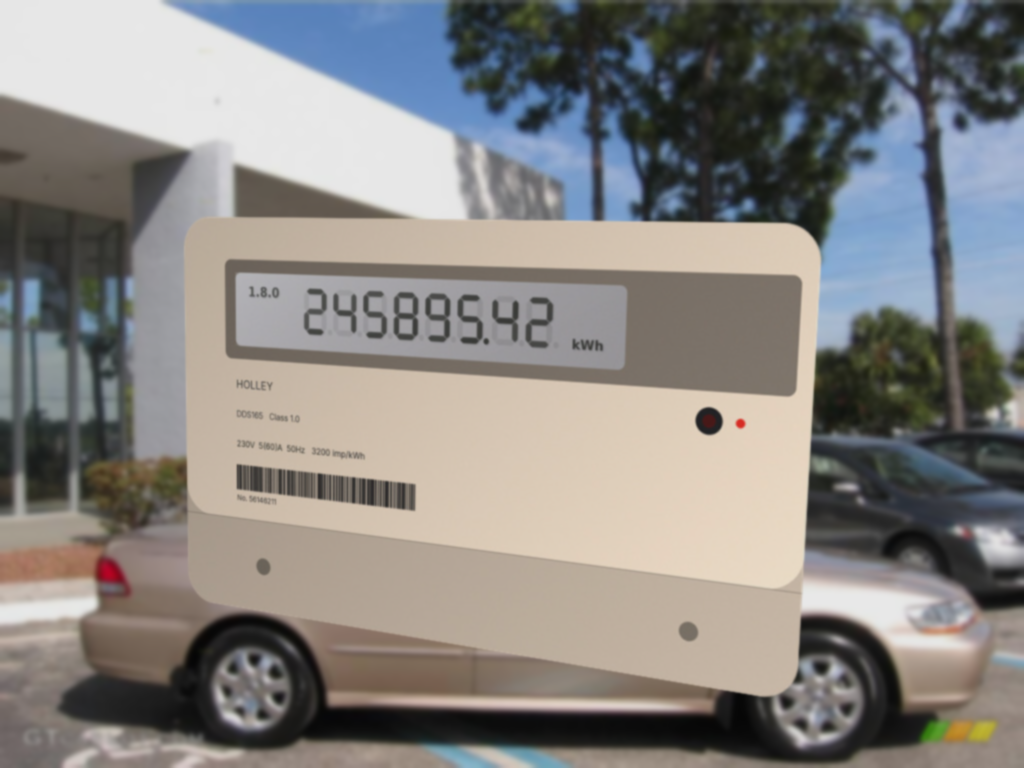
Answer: 245895.42 kWh
